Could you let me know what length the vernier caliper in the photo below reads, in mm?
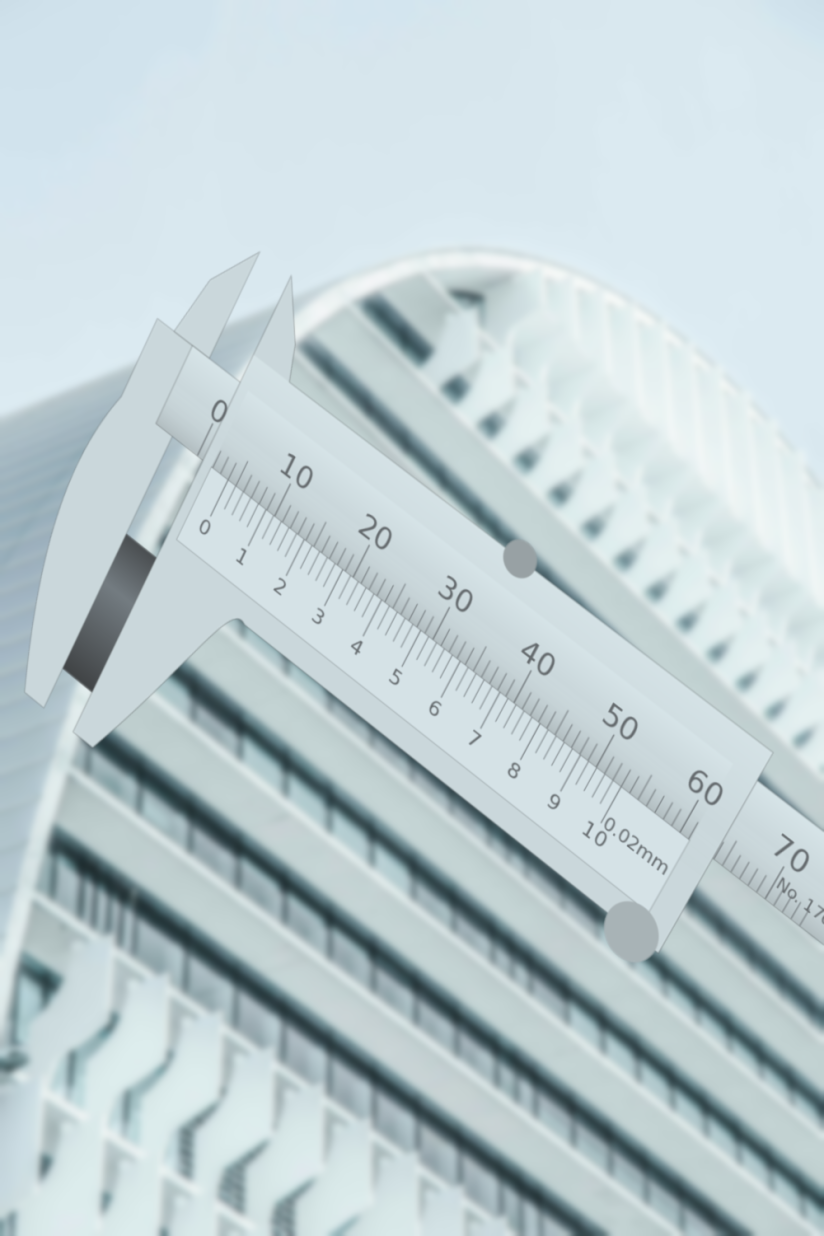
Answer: 4.0 mm
